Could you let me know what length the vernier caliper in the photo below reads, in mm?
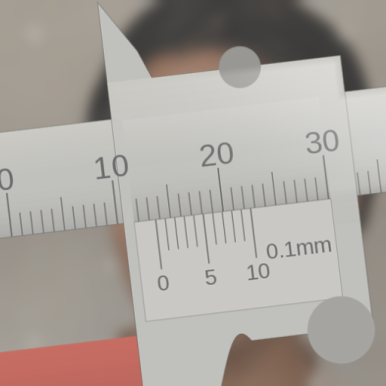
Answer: 13.6 mm
